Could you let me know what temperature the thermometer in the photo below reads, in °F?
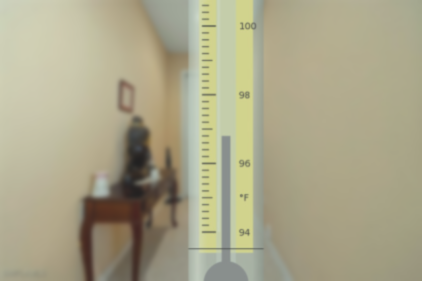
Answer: 96.8 °F
